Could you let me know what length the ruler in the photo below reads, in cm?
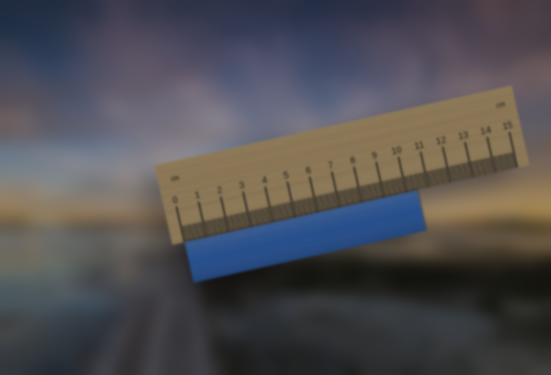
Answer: 10.5 cm
